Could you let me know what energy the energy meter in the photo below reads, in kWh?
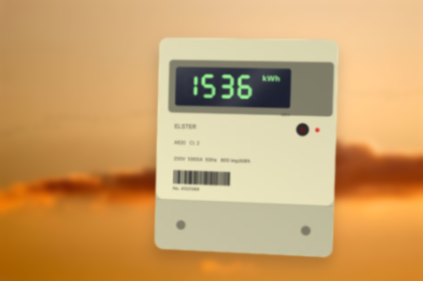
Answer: 1536 kWh
